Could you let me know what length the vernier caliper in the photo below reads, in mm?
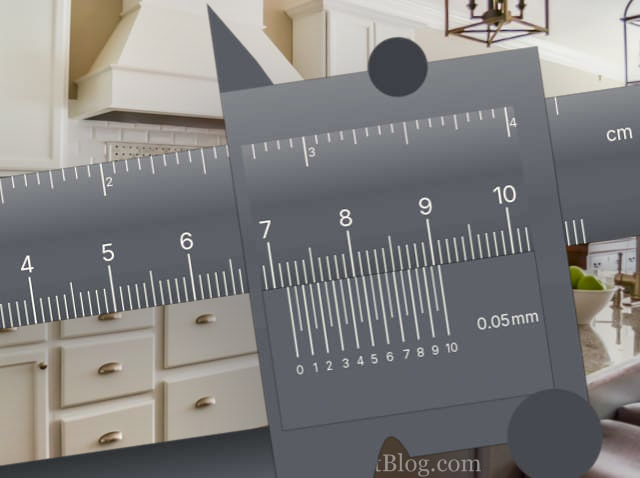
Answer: 71.6 mm
